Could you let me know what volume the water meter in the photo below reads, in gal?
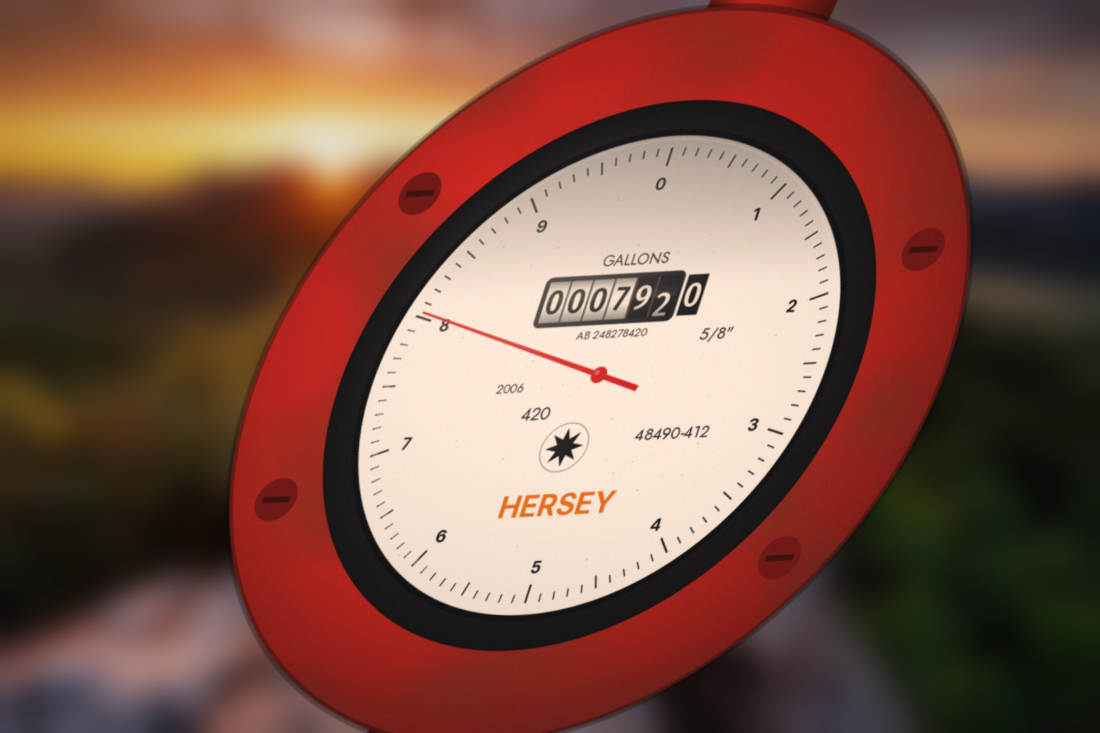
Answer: 7918.0 gal
